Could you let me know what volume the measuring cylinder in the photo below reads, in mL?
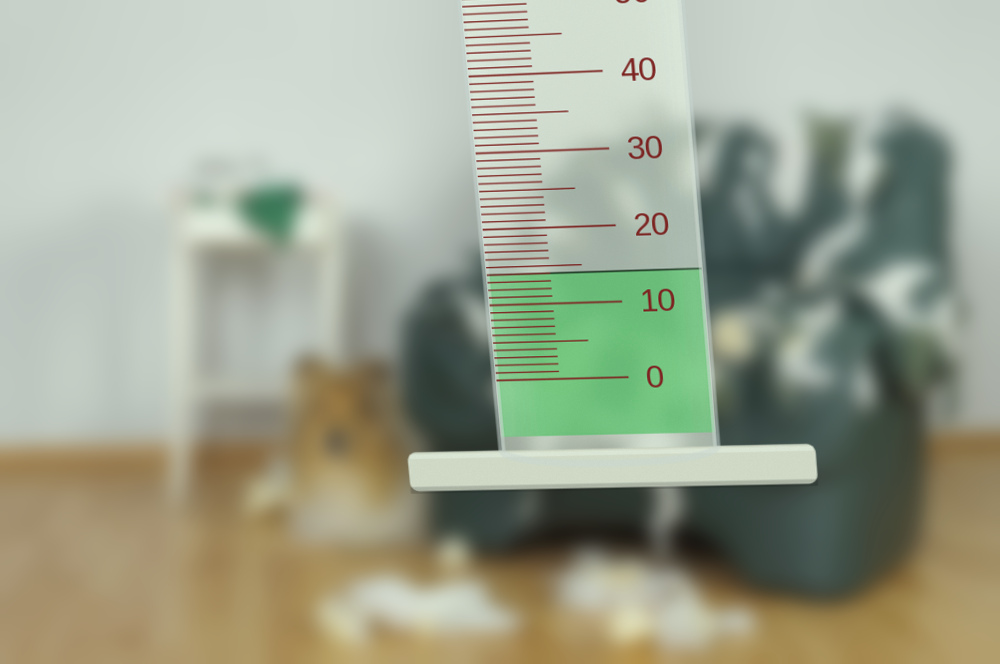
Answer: 14 mL
